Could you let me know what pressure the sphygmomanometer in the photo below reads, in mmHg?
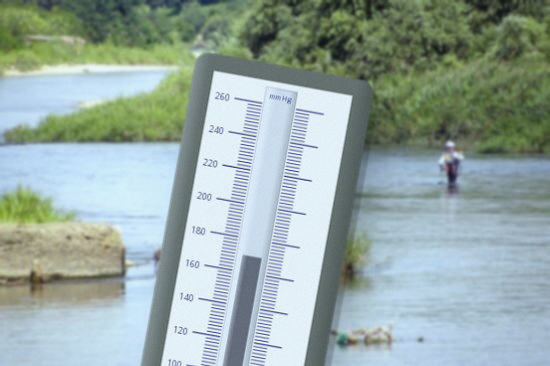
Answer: 170 mmHg
